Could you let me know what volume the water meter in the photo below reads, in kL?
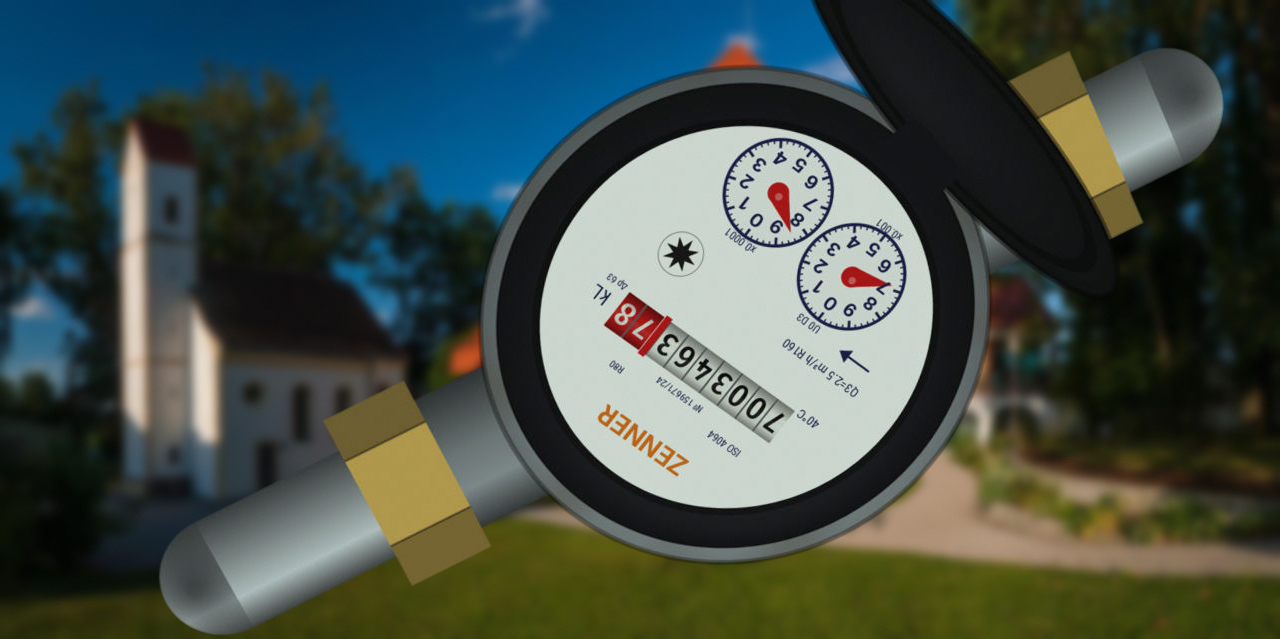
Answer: 7003463.7868 kL
